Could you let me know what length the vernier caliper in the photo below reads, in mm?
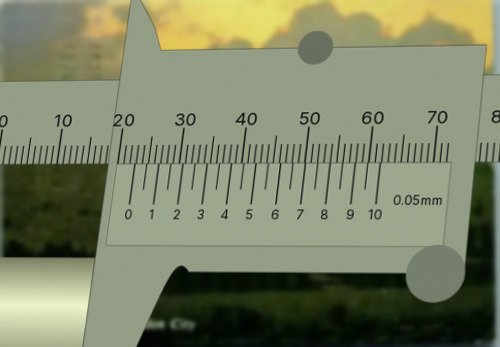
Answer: 22.8 mm
